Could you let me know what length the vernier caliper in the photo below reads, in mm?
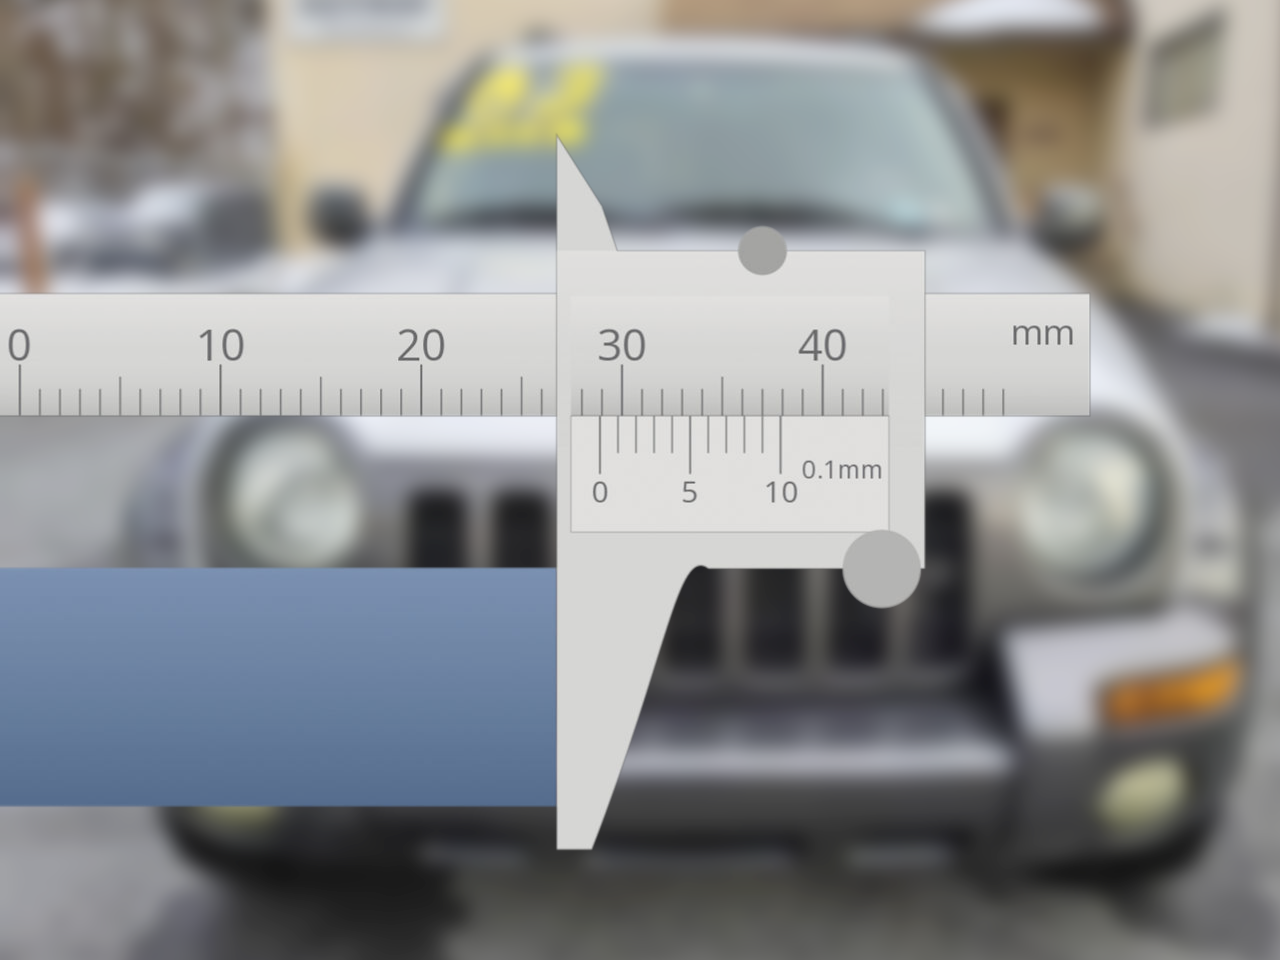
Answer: 28.9 mm
